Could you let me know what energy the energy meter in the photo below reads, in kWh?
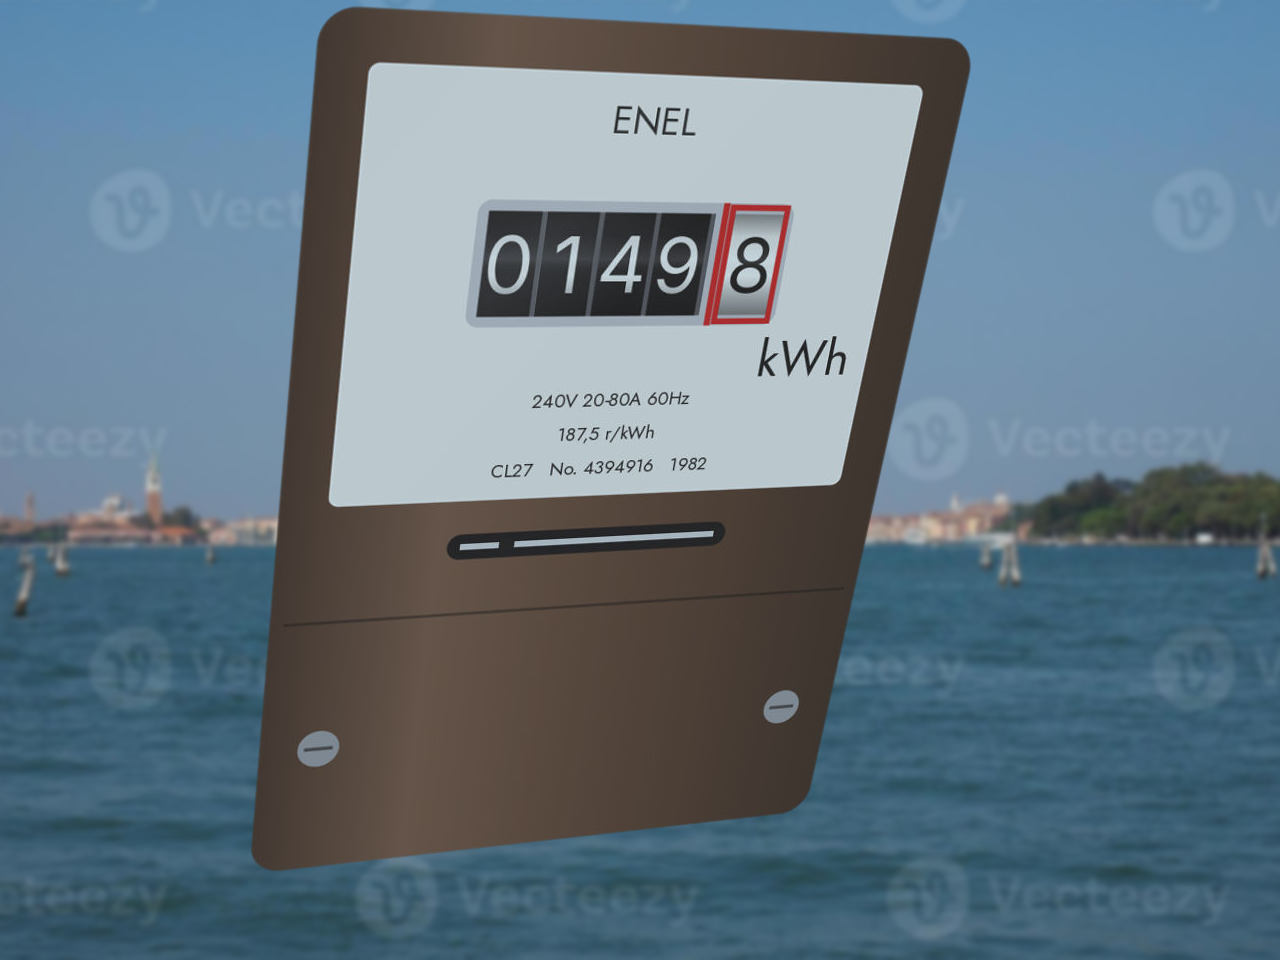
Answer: 149.8 kWh
